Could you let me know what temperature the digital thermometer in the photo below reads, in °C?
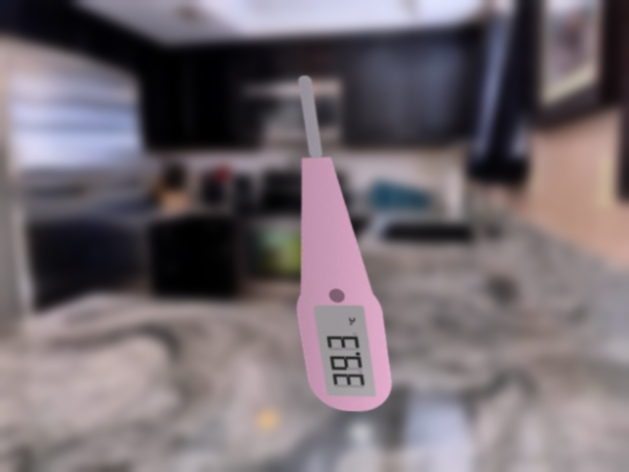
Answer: 39.3 °C
